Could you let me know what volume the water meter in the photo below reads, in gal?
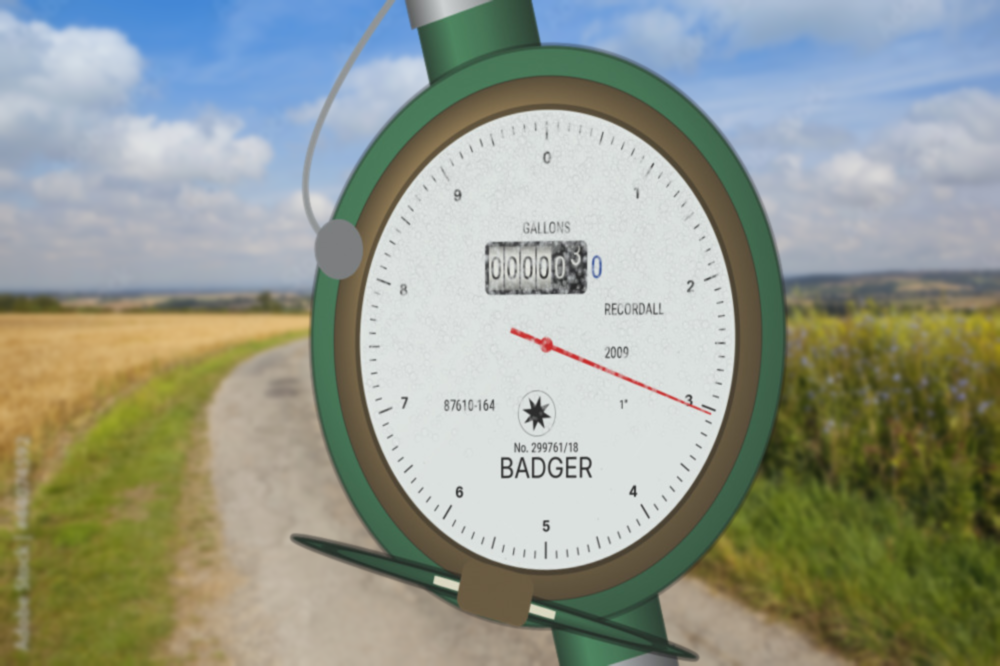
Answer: 33.0 gal
